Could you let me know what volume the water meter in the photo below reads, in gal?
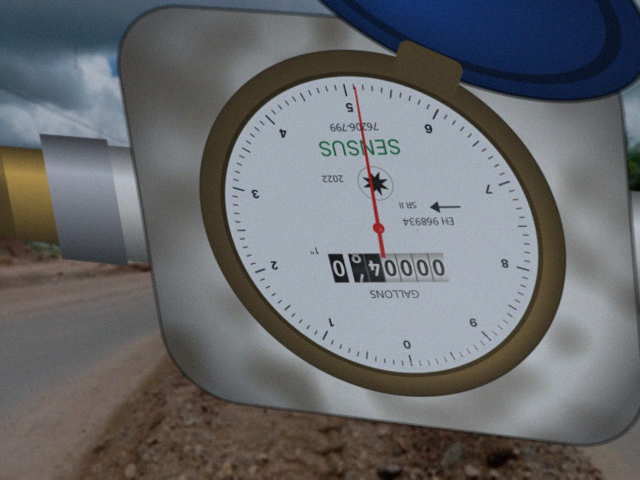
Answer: 475.1 gal
